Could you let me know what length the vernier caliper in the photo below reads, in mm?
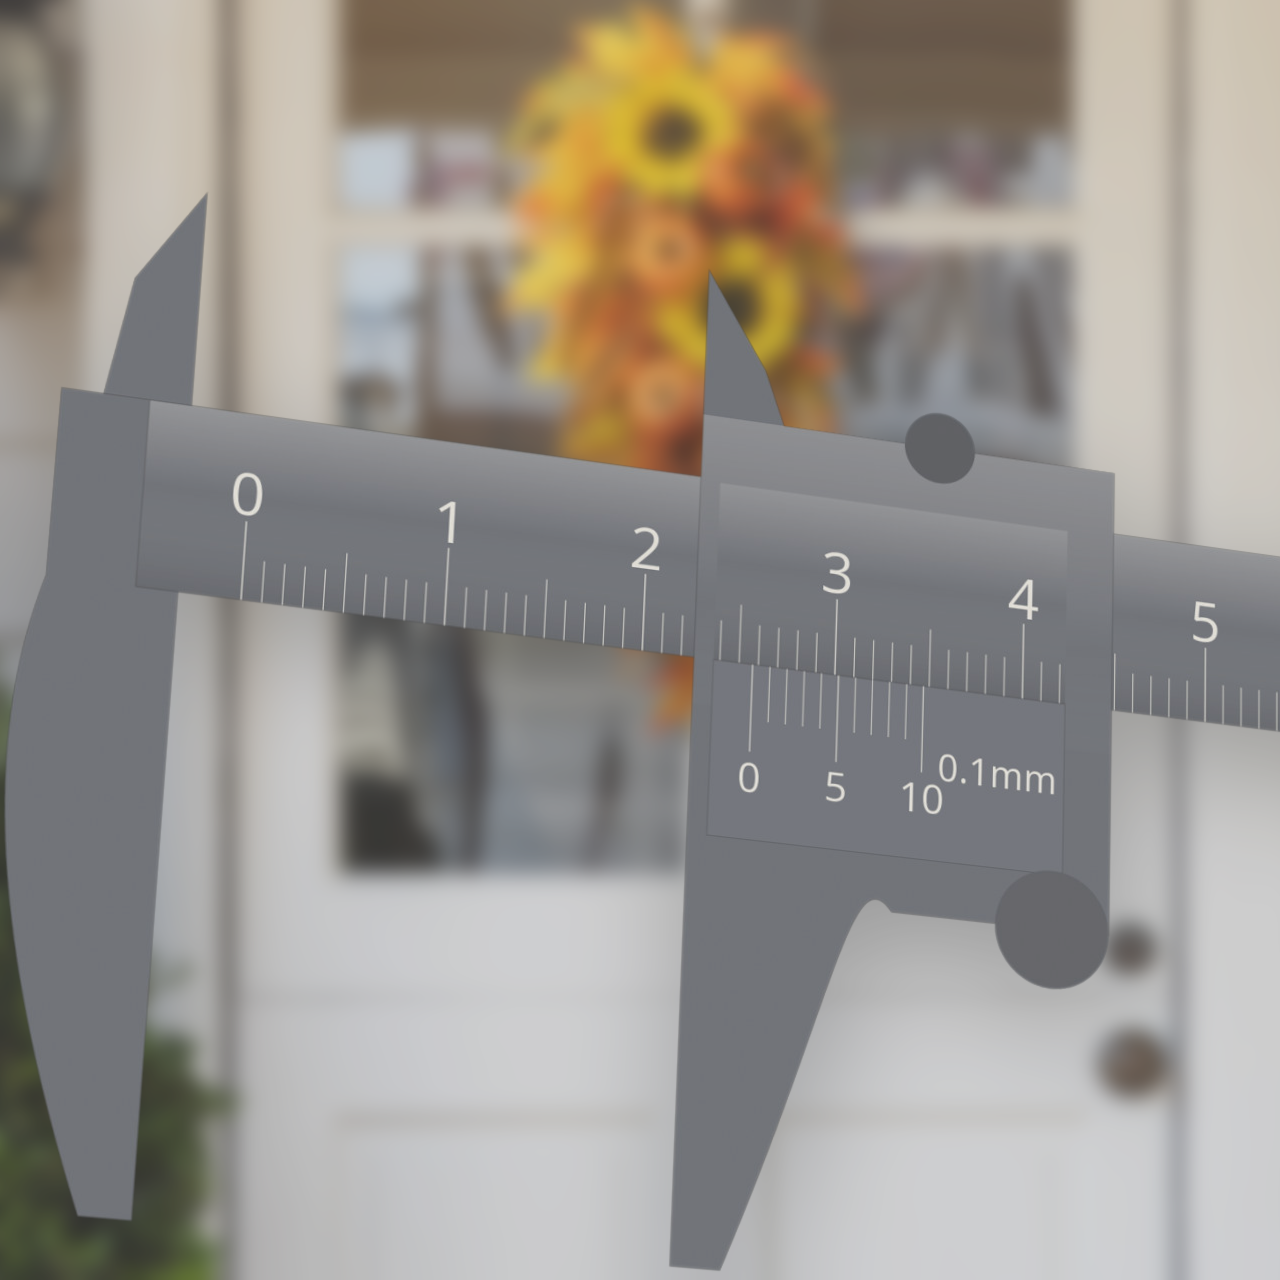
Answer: 25.7 mm
